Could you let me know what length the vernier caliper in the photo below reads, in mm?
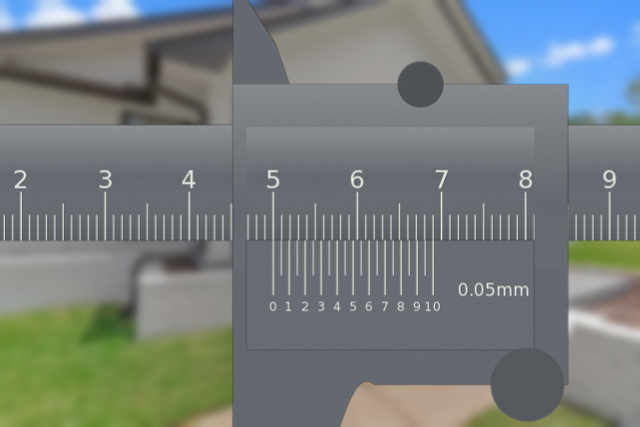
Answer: 50.0 mm
